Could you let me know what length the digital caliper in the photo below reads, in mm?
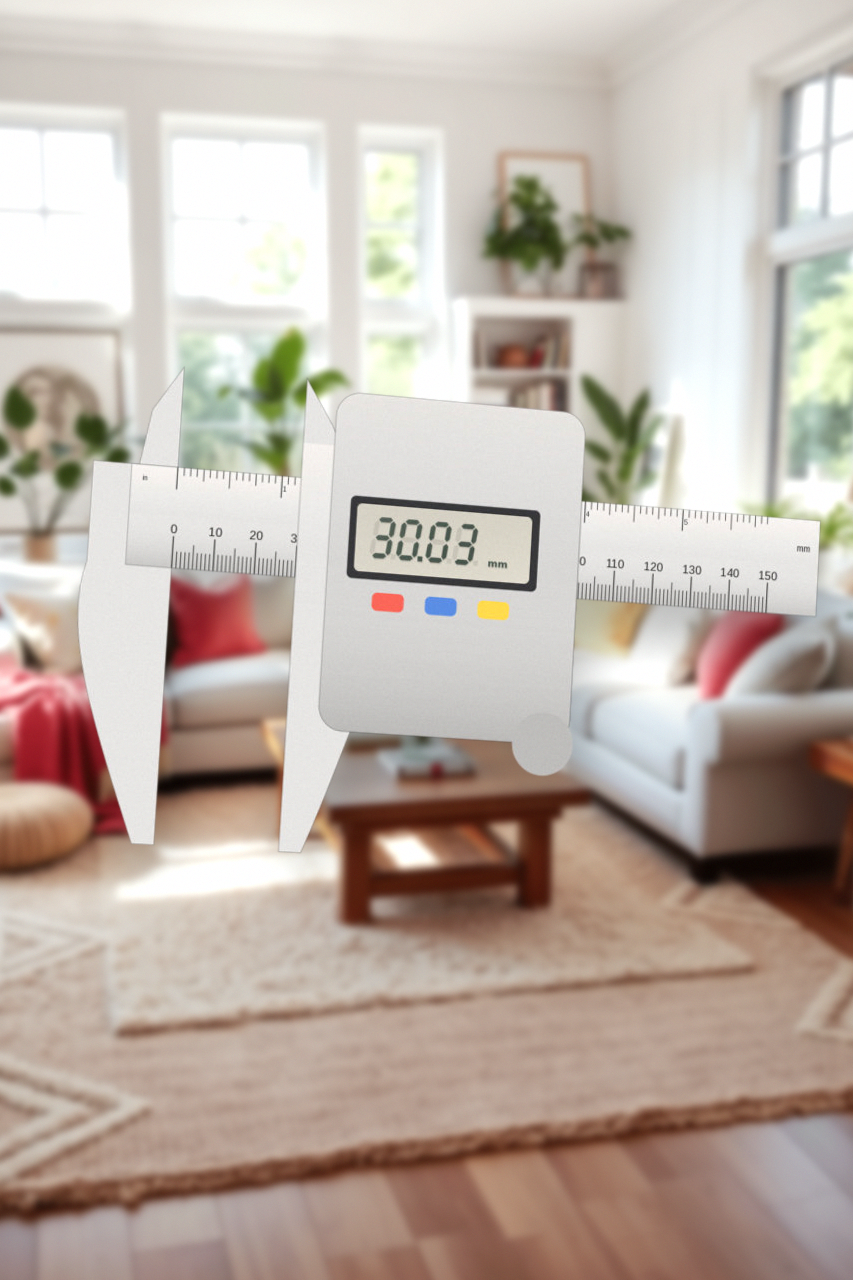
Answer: 30.03 mm
